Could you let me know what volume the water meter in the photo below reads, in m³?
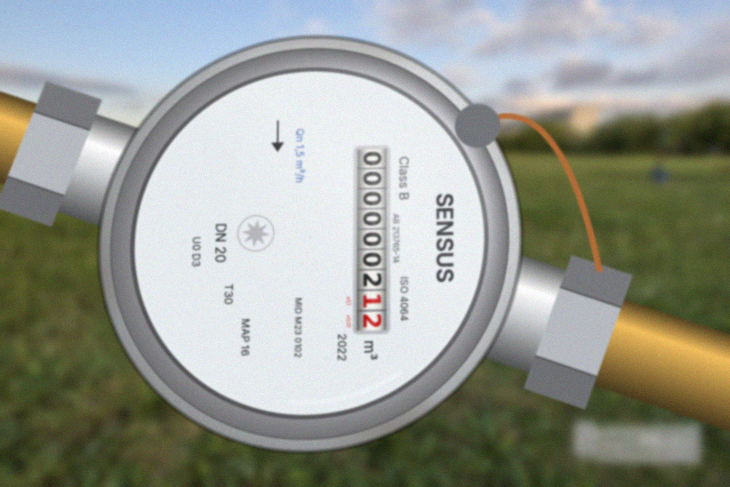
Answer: 2.12 m³
